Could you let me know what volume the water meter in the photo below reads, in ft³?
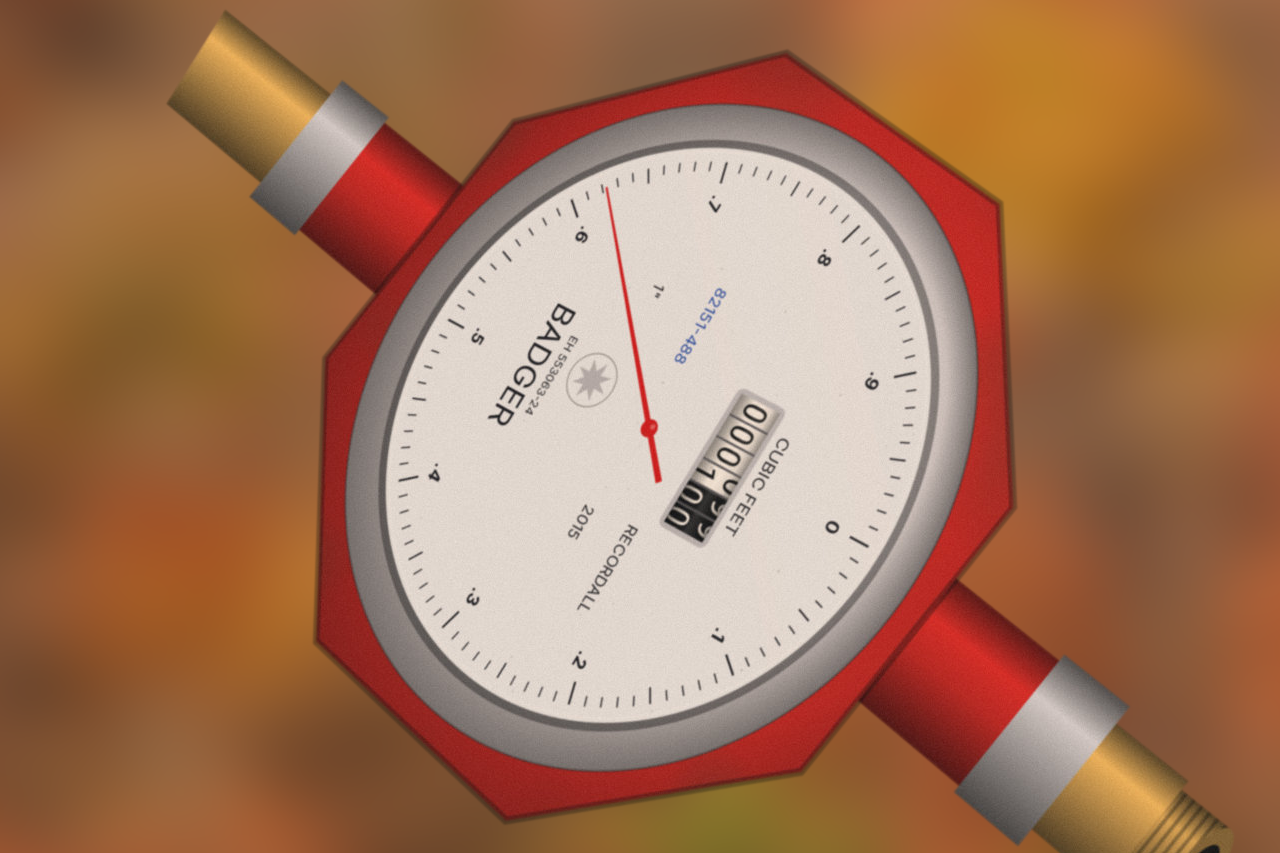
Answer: 99.62 ft³
